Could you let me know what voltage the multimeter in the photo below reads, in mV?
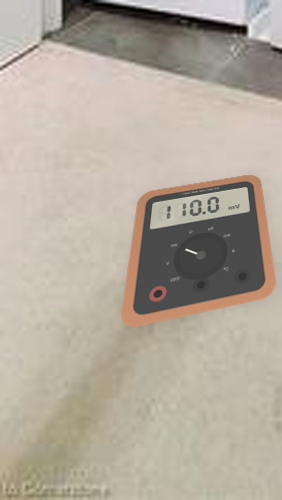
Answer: 110.0 mV
